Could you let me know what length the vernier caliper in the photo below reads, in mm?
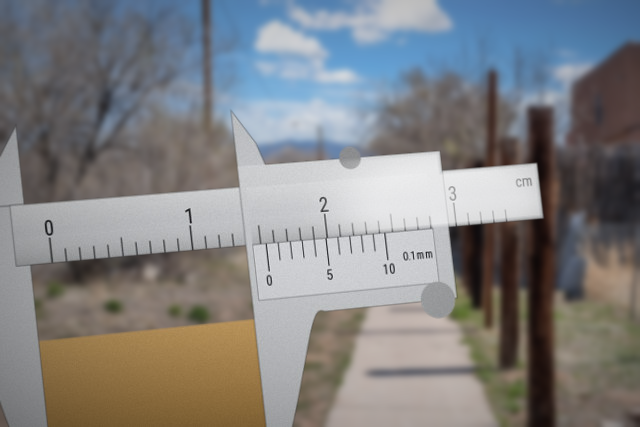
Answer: 15.4 mm
